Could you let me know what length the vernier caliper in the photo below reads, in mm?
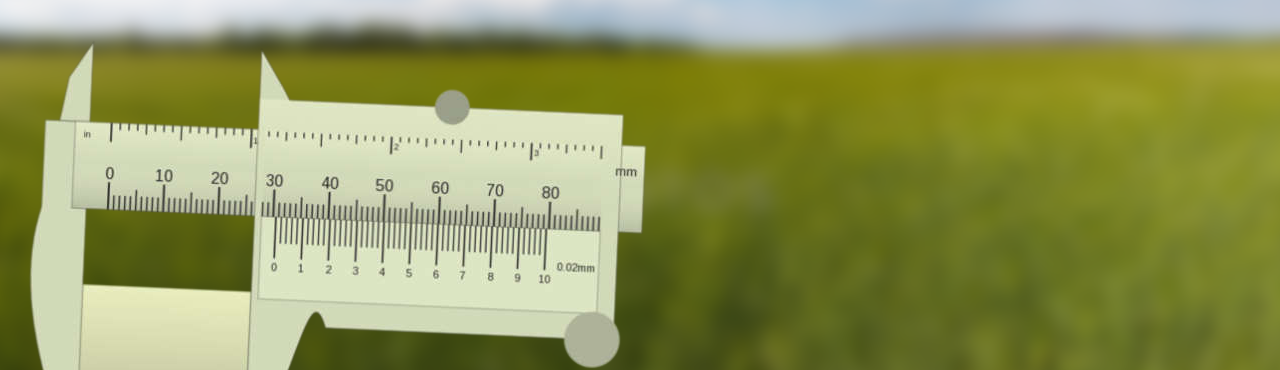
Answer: 30.5 mm
